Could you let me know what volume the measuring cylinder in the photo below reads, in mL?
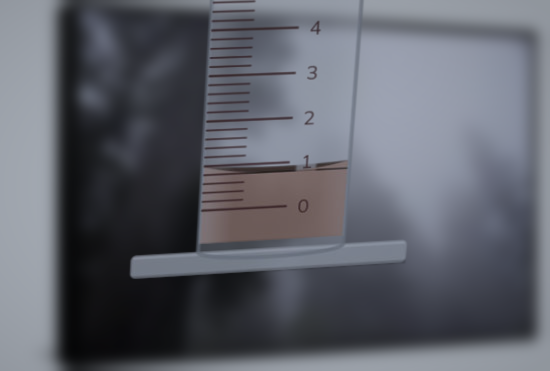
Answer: 0.8 mL
